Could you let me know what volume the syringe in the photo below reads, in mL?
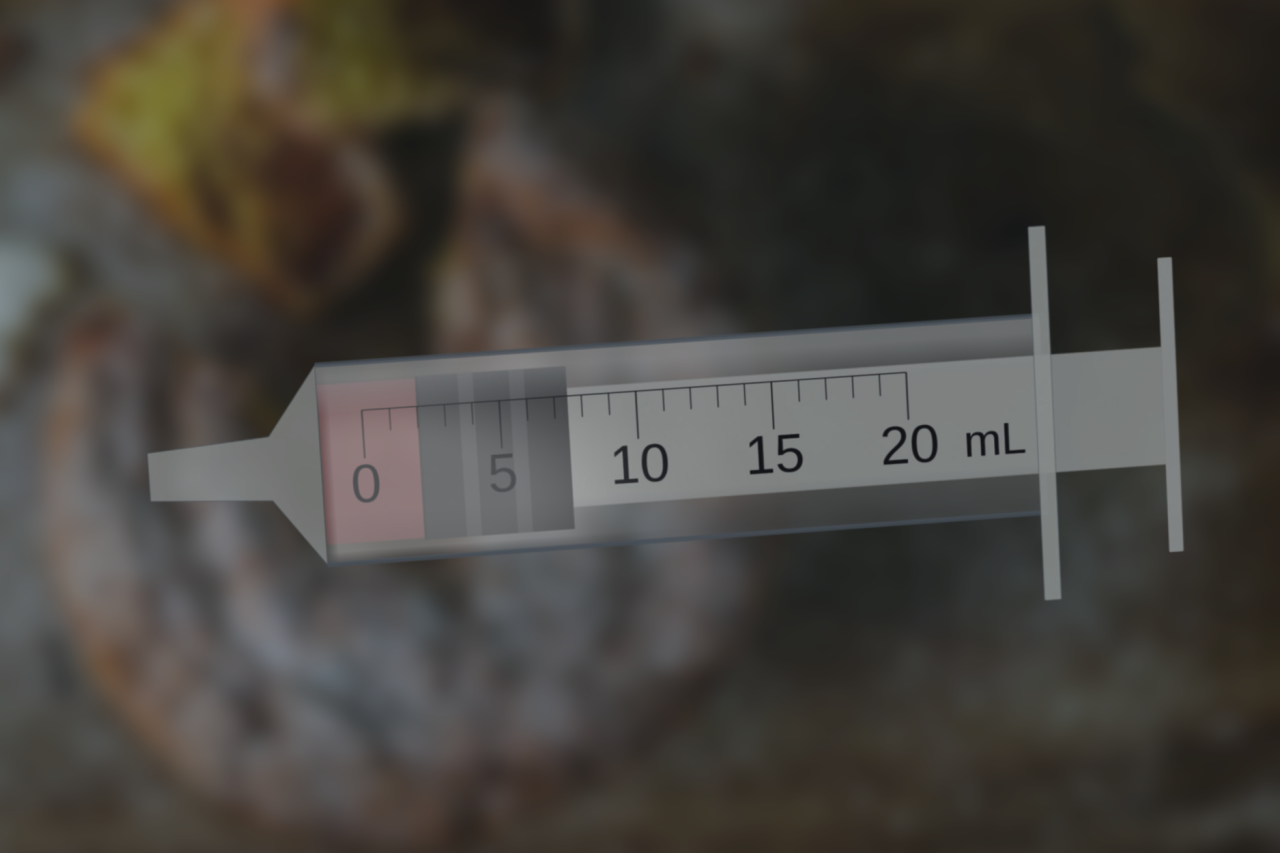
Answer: 2 mL
